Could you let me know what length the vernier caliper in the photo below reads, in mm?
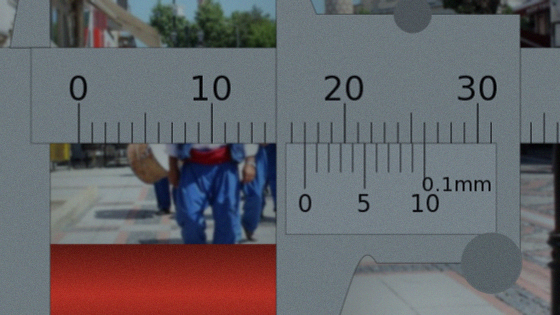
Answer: 17.0 mm
